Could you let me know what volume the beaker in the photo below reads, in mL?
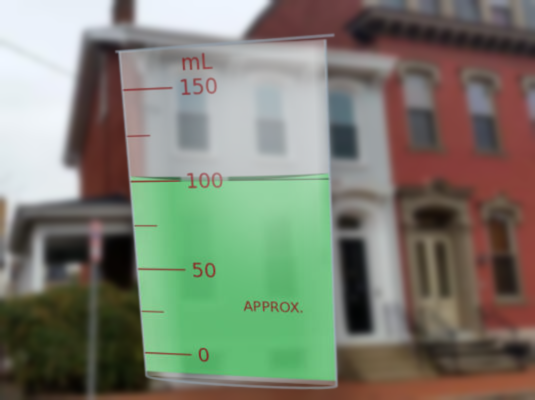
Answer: 100 mL
